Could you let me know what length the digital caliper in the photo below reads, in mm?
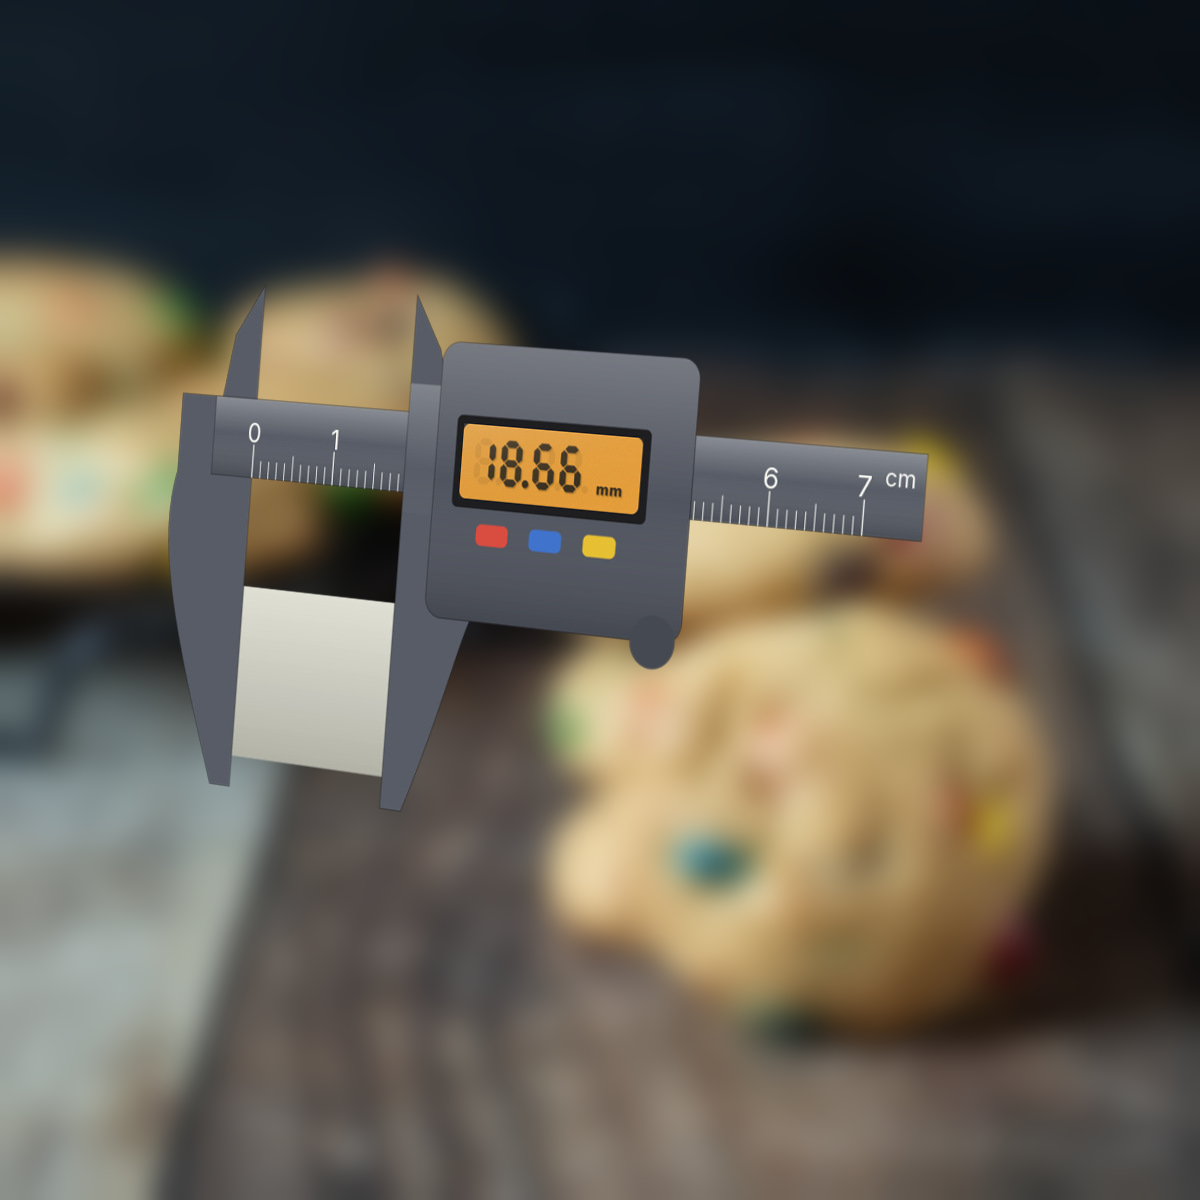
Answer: 18.66 mm
